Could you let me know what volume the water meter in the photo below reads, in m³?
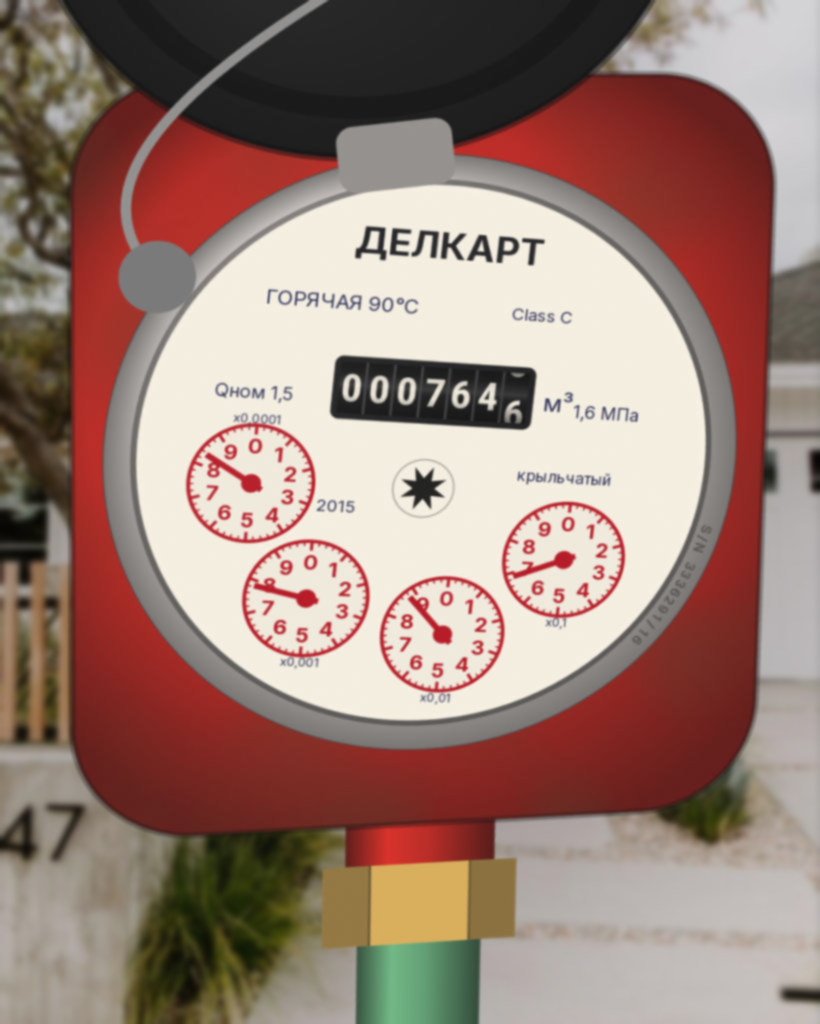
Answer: 7645.6878 m³
